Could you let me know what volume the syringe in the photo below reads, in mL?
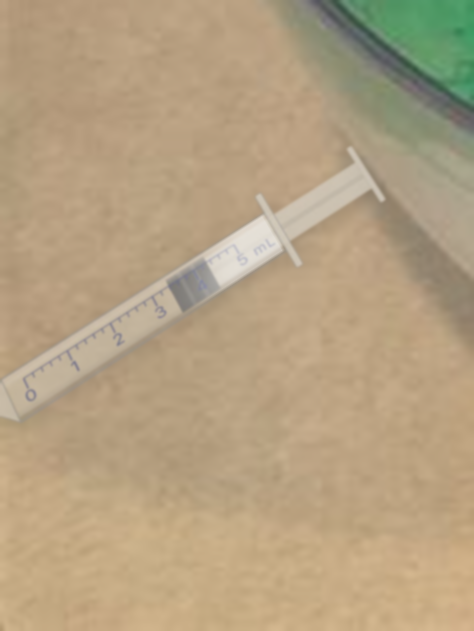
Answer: 3.4 mL
